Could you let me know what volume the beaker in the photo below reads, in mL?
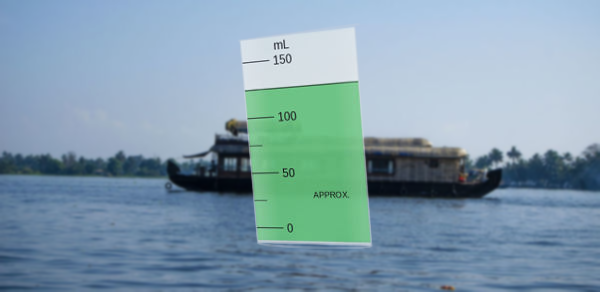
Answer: 125 mL
